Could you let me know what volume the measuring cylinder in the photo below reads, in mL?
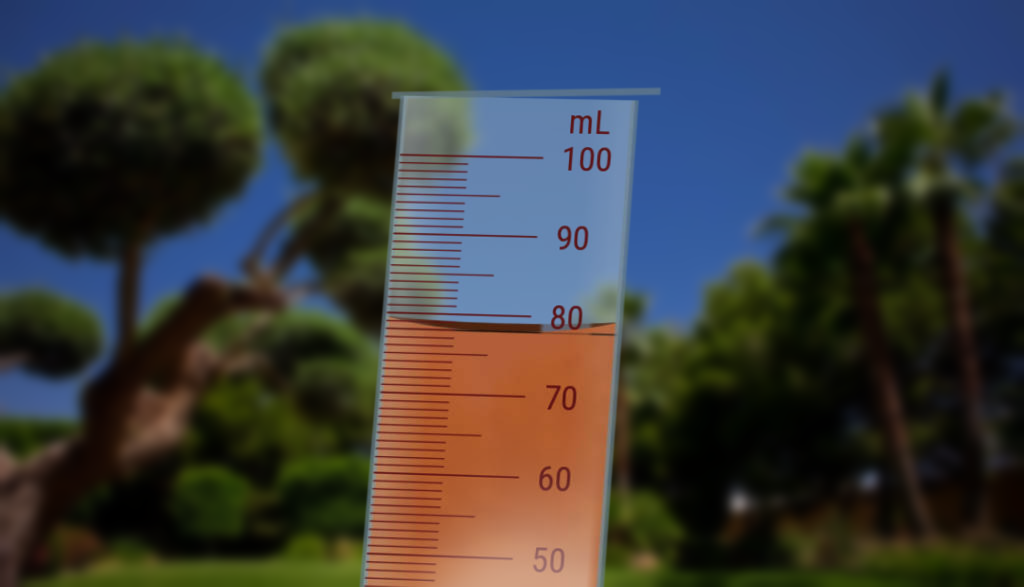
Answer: 78 mL
